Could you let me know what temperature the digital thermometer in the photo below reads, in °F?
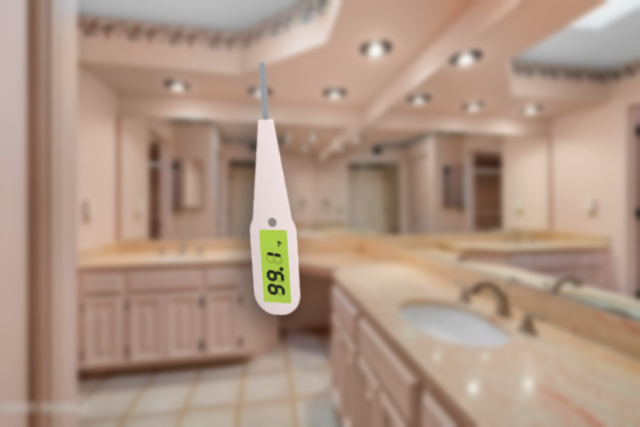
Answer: 99.1 °F
